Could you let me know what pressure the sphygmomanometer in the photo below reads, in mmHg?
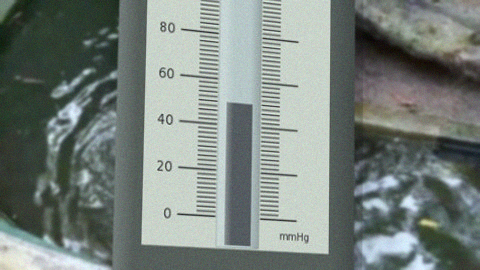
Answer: 50 mmHg
